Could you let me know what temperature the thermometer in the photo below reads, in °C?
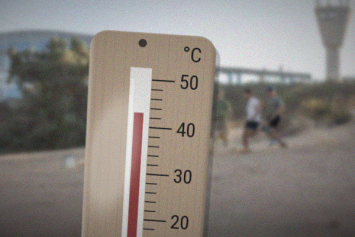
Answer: 43 °C
